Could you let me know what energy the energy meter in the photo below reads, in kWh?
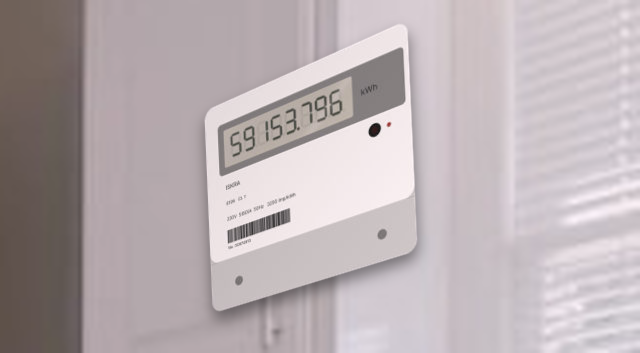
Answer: 59153.796 kWh
